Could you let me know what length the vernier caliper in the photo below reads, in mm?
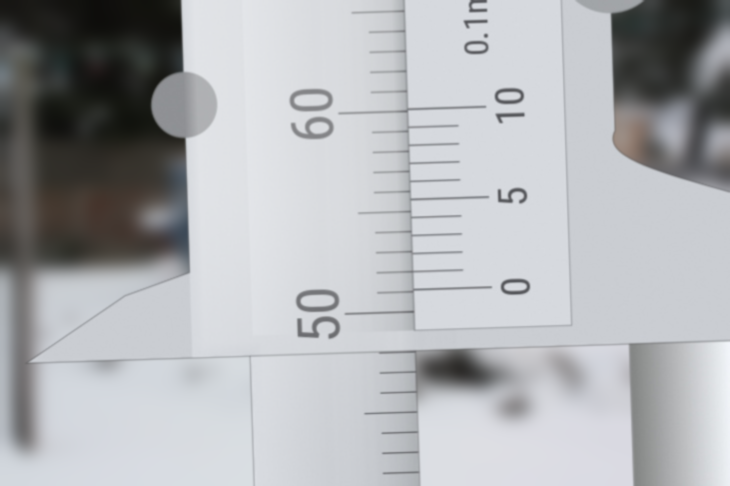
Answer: 51.1 mm
